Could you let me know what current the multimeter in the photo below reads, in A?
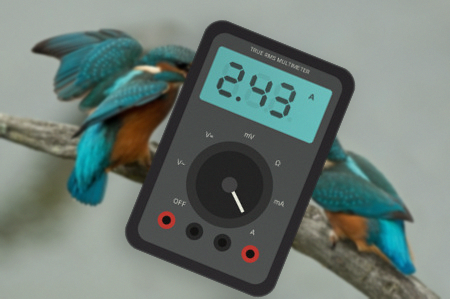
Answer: 2.43 A
